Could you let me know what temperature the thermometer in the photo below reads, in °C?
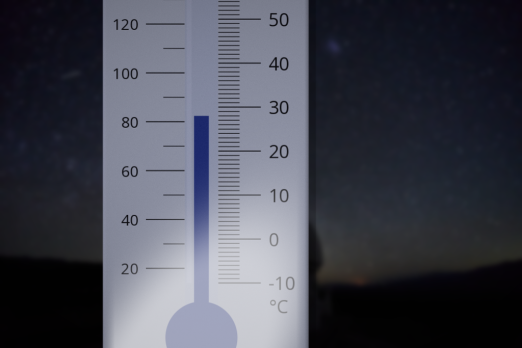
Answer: 28 °C
